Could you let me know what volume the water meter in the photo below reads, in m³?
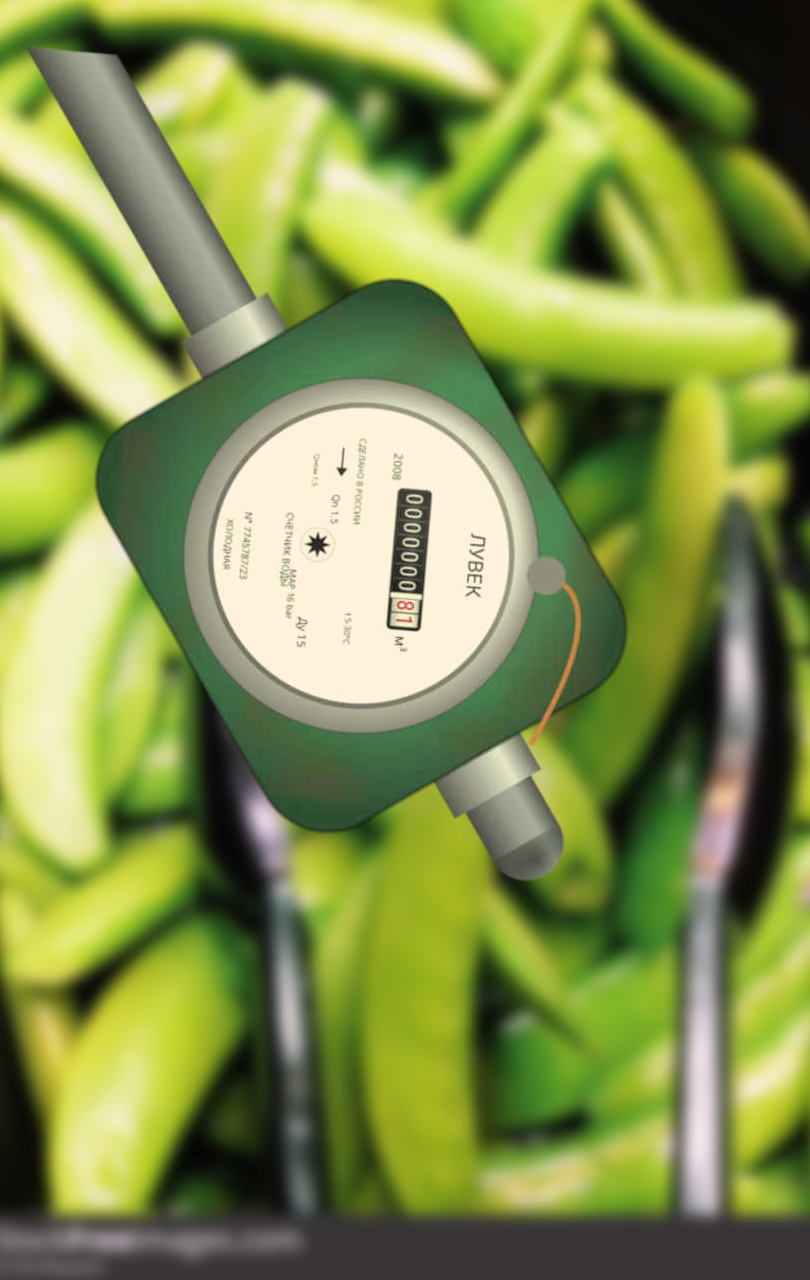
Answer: 0.81 m³
